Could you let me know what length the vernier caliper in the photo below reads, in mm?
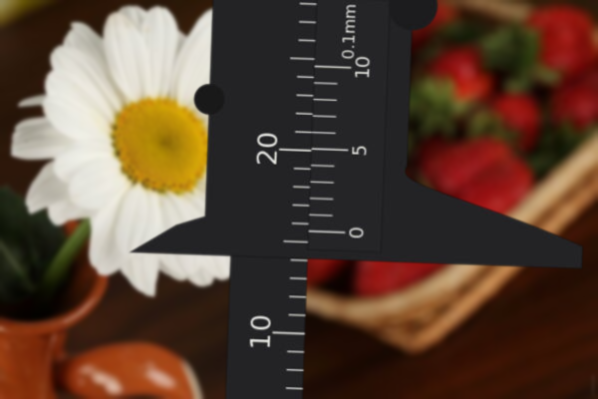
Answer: 15.6 mm
